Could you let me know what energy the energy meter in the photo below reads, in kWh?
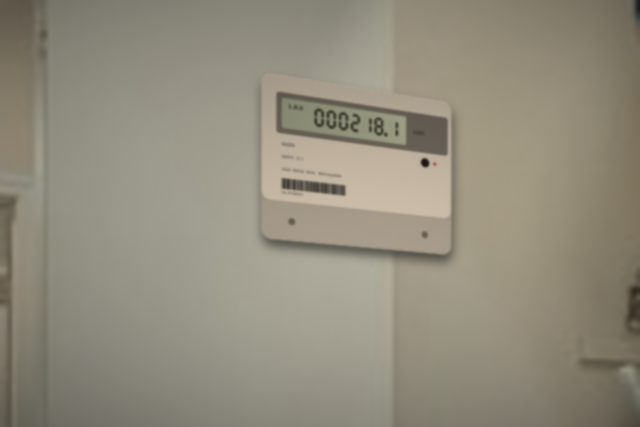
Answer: 218.1 kWh
